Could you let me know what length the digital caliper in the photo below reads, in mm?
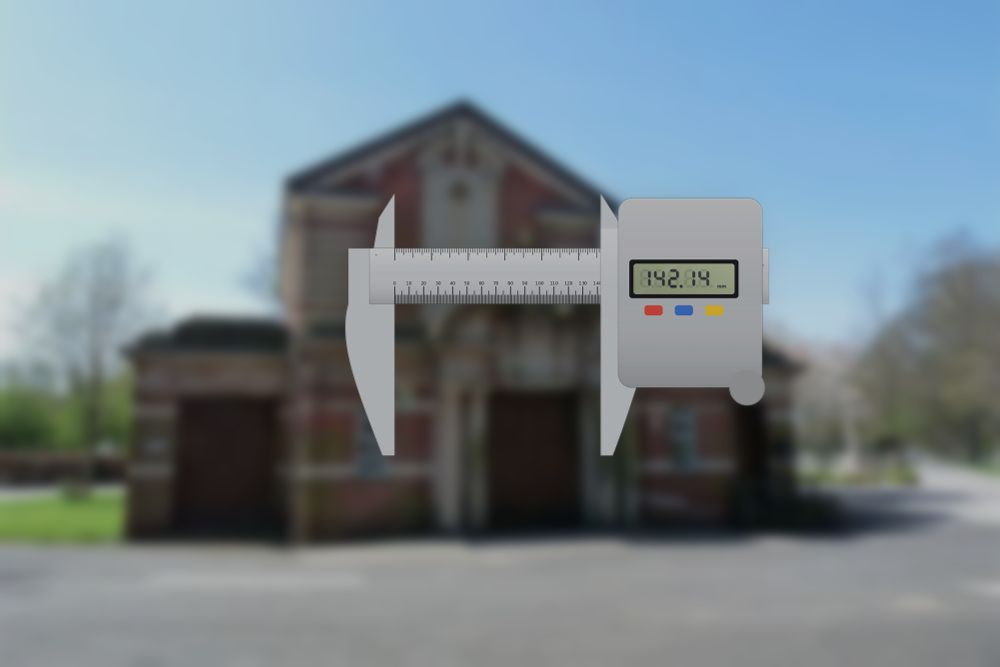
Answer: 142.14 mm
